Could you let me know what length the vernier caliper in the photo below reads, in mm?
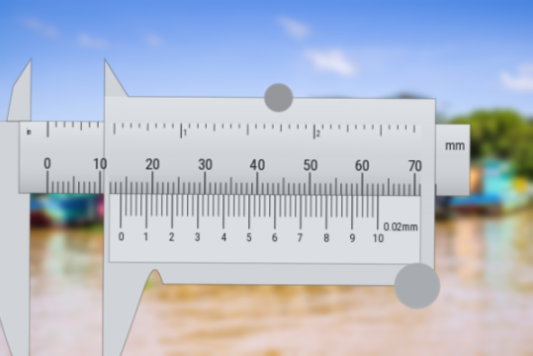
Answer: 14.0 mm
